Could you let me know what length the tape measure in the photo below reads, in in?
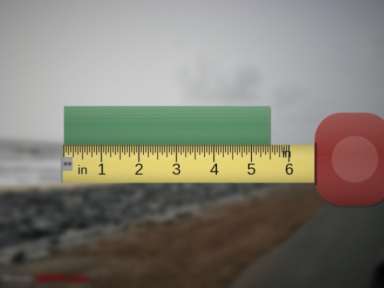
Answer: 5.5 in
